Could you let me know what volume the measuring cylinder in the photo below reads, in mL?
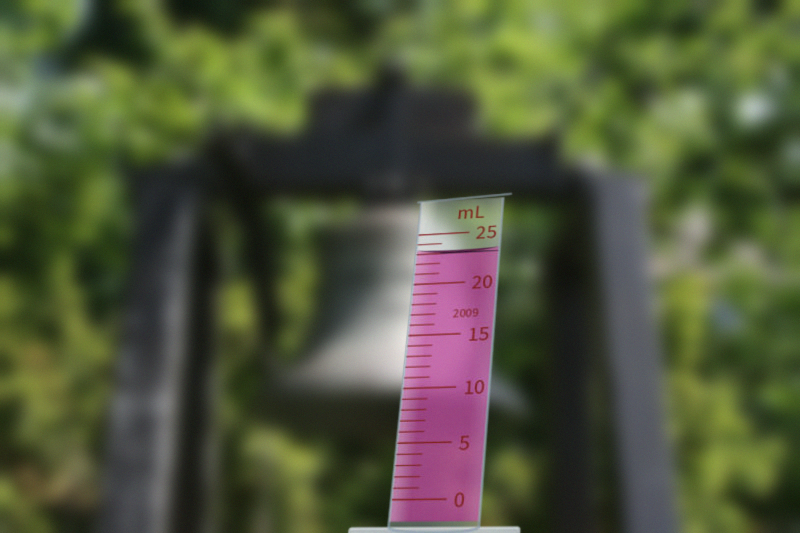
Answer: 23 mL
